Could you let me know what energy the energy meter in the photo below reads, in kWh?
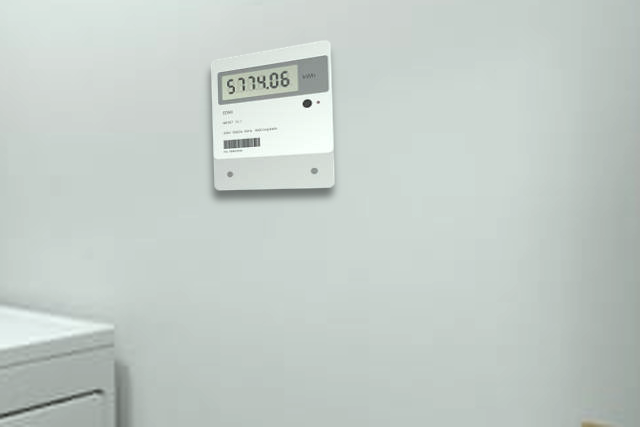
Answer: 5774.06 kWh
